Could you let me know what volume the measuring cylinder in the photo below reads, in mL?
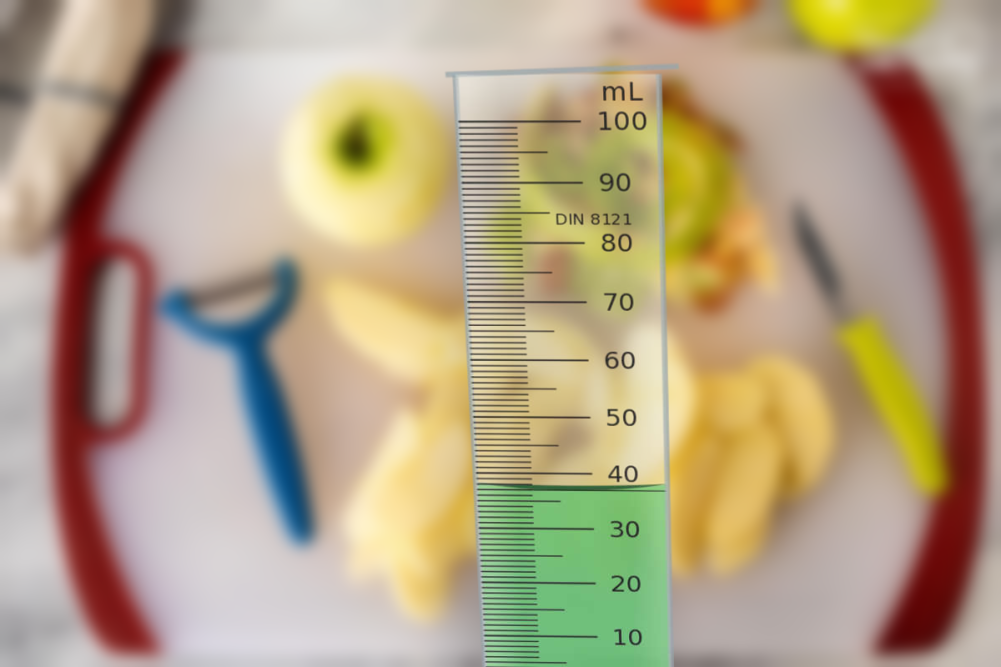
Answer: 37 mL
